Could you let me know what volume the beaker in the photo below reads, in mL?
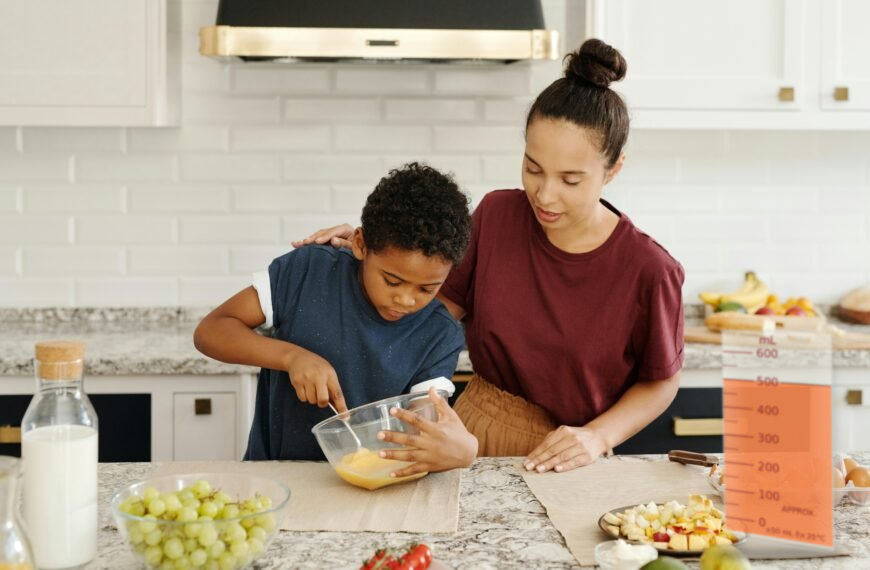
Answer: 500 mL
